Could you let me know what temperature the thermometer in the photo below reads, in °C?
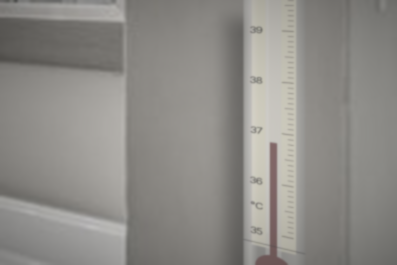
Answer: 36.8 °C
